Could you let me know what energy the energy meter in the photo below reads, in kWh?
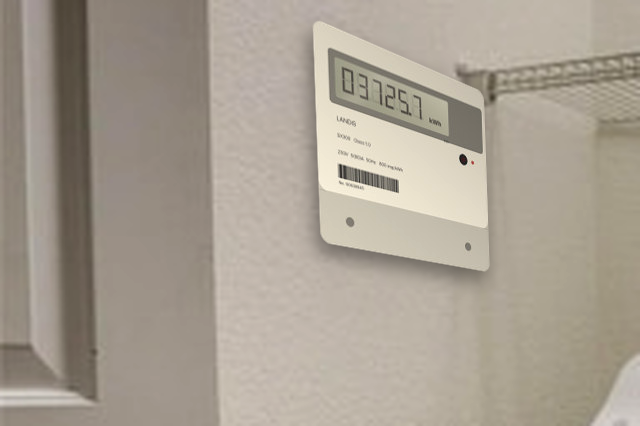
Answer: 3725.7 kWh
